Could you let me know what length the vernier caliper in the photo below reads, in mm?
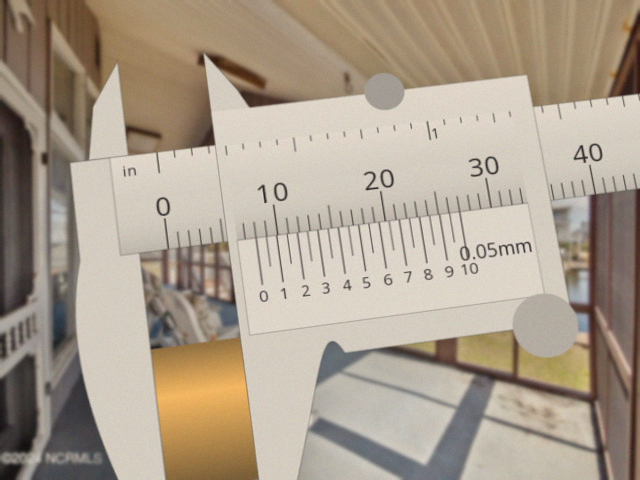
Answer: 8.0 mm
